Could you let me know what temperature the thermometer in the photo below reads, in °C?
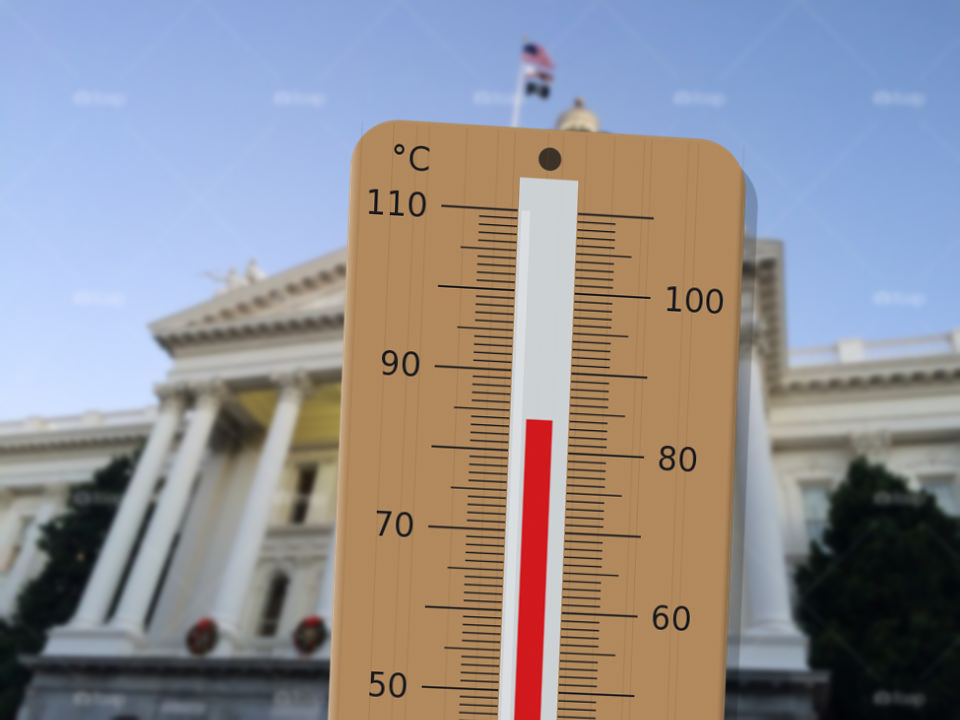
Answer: 84 °C
